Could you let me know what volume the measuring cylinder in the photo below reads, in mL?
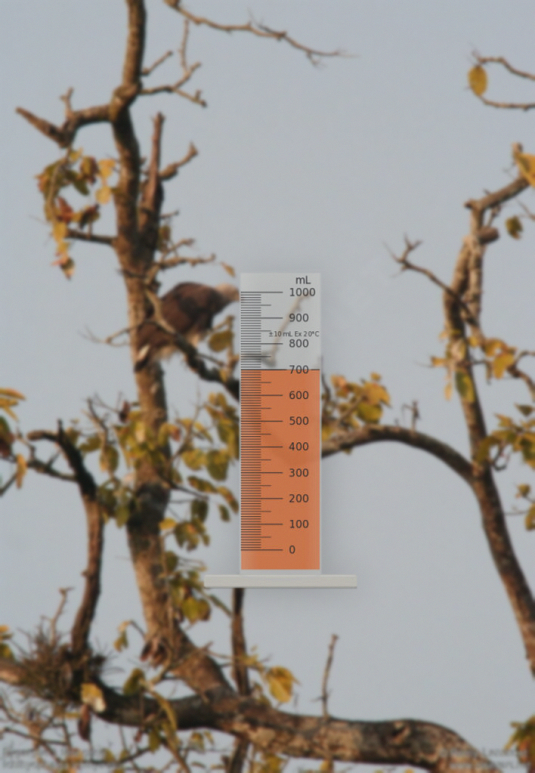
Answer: 700 mL
